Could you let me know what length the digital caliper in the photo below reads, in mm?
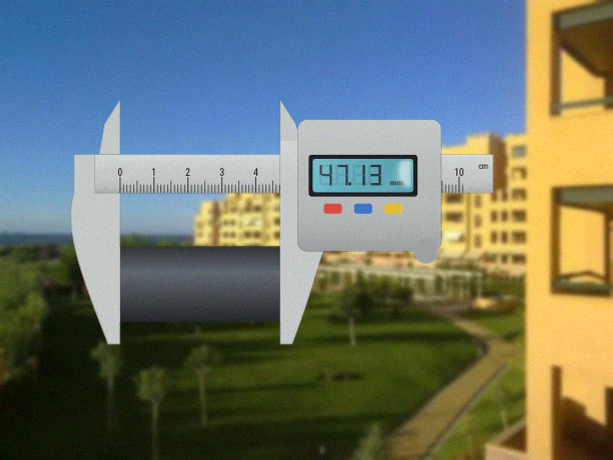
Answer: 47.13 mm
